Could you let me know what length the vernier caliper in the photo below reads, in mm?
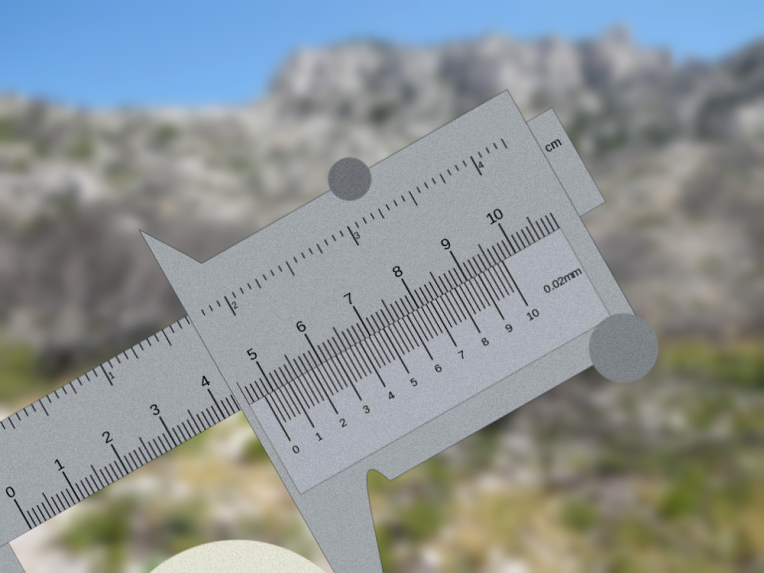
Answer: 48.2 mm
